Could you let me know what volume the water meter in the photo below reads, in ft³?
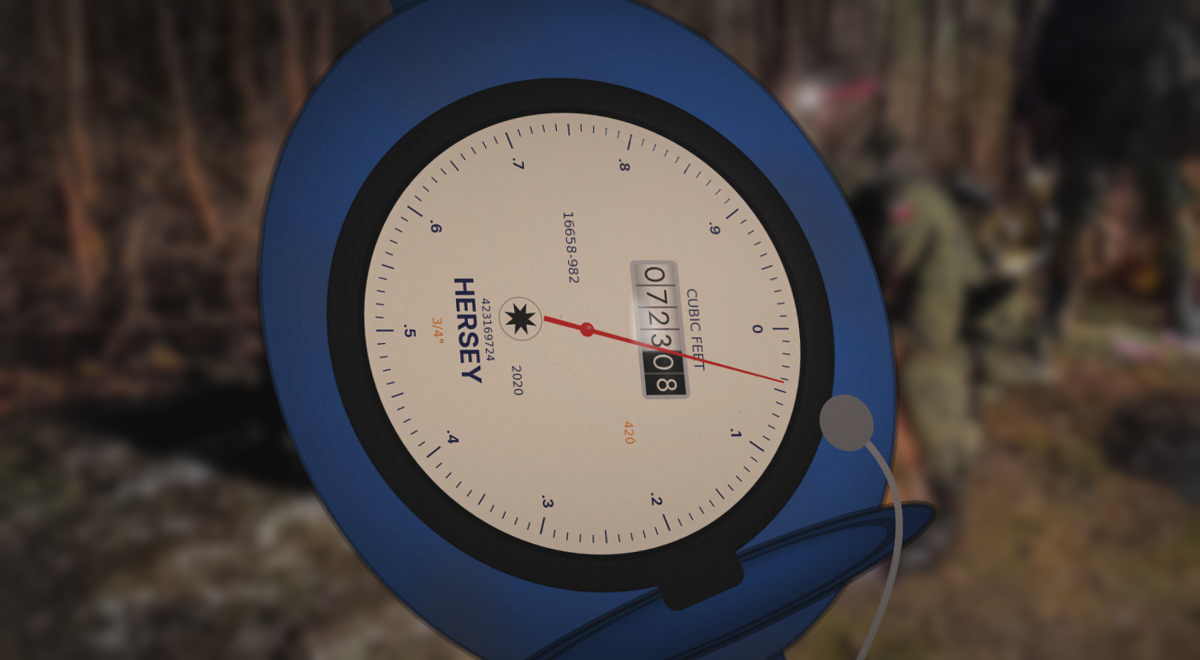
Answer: 72308.04 ft³
